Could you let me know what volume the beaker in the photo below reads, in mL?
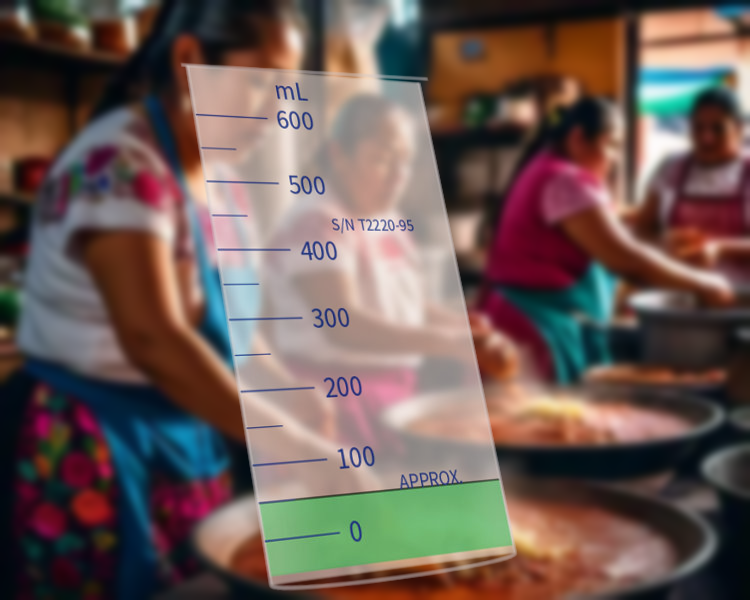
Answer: 50 mL
